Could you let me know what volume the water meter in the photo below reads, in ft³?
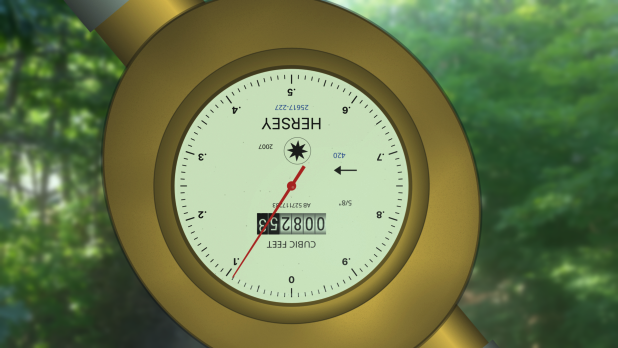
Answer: 8253.09 ft³
